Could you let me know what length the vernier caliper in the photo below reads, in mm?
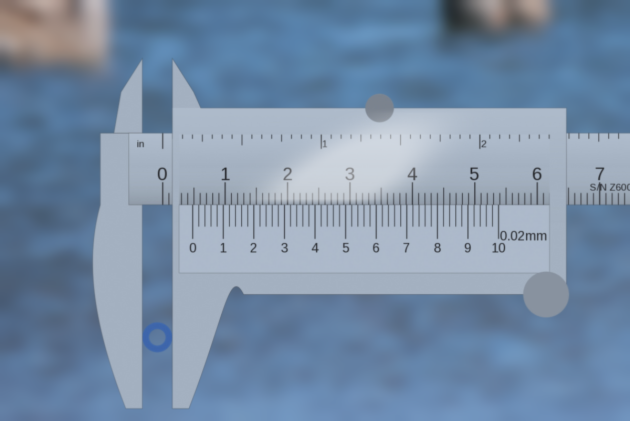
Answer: 4.8 mm
